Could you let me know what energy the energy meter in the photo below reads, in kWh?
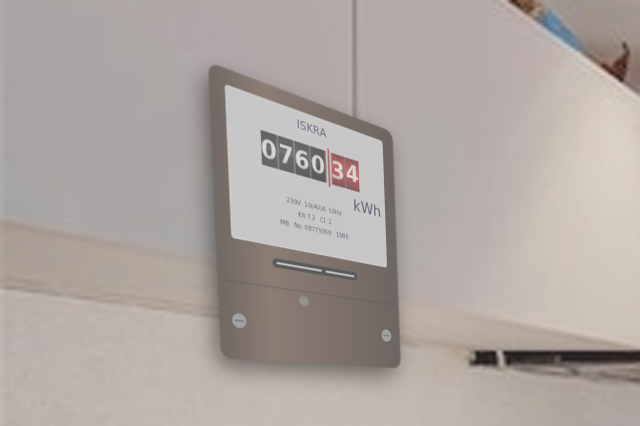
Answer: 760.34 kWh
